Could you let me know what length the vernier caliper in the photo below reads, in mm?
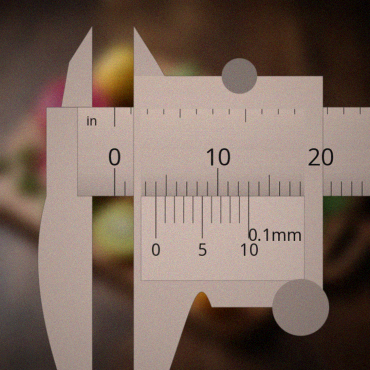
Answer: 4.0 mm
